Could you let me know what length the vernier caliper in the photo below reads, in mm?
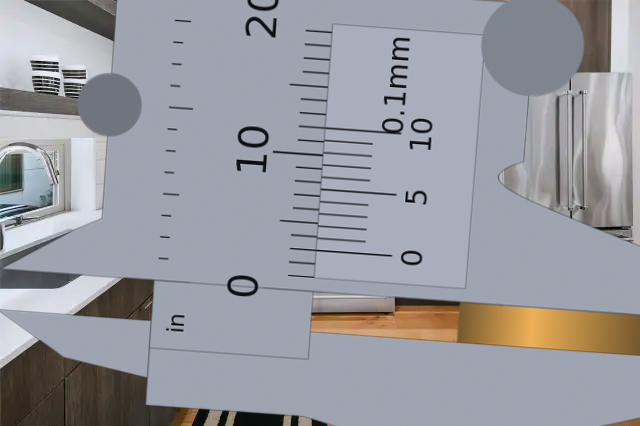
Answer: 3.0 mm
